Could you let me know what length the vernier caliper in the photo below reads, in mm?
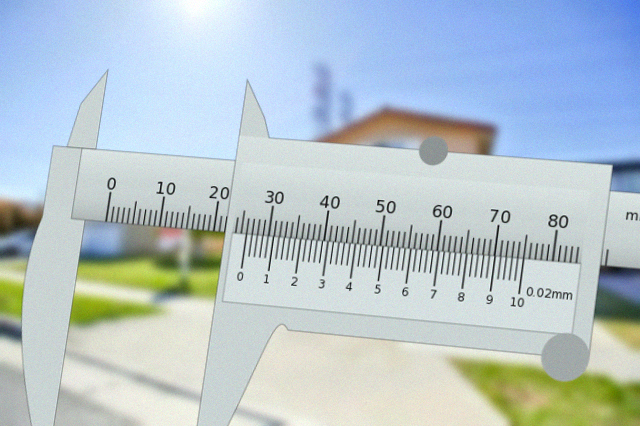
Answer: 26.0 mm
